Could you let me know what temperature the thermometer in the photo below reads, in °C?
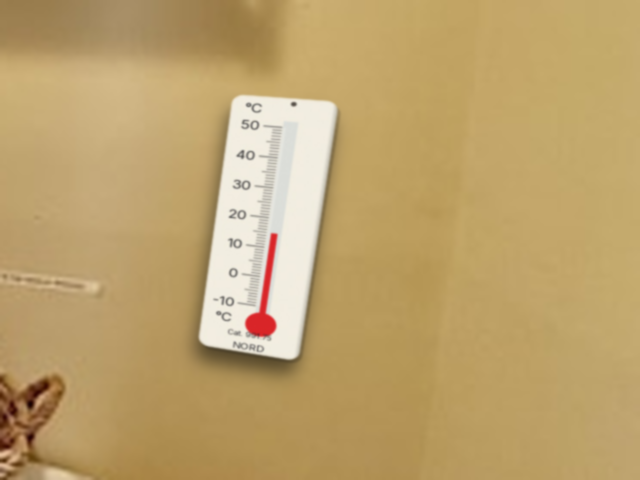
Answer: 15 °C
